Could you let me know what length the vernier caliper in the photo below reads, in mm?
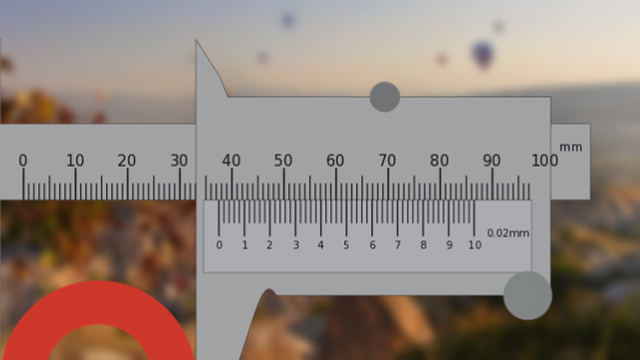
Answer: 37.5 mm
